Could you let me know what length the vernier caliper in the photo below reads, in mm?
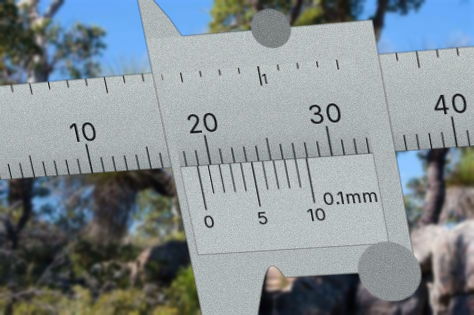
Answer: 18.9 mm
